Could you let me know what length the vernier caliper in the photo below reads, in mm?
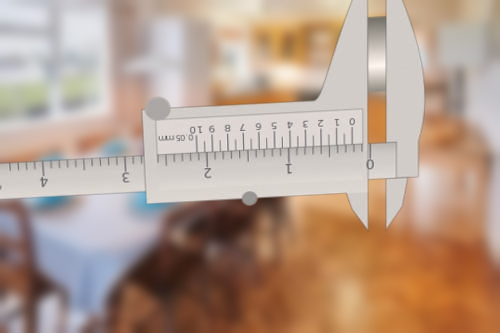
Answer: 2.2 mm
